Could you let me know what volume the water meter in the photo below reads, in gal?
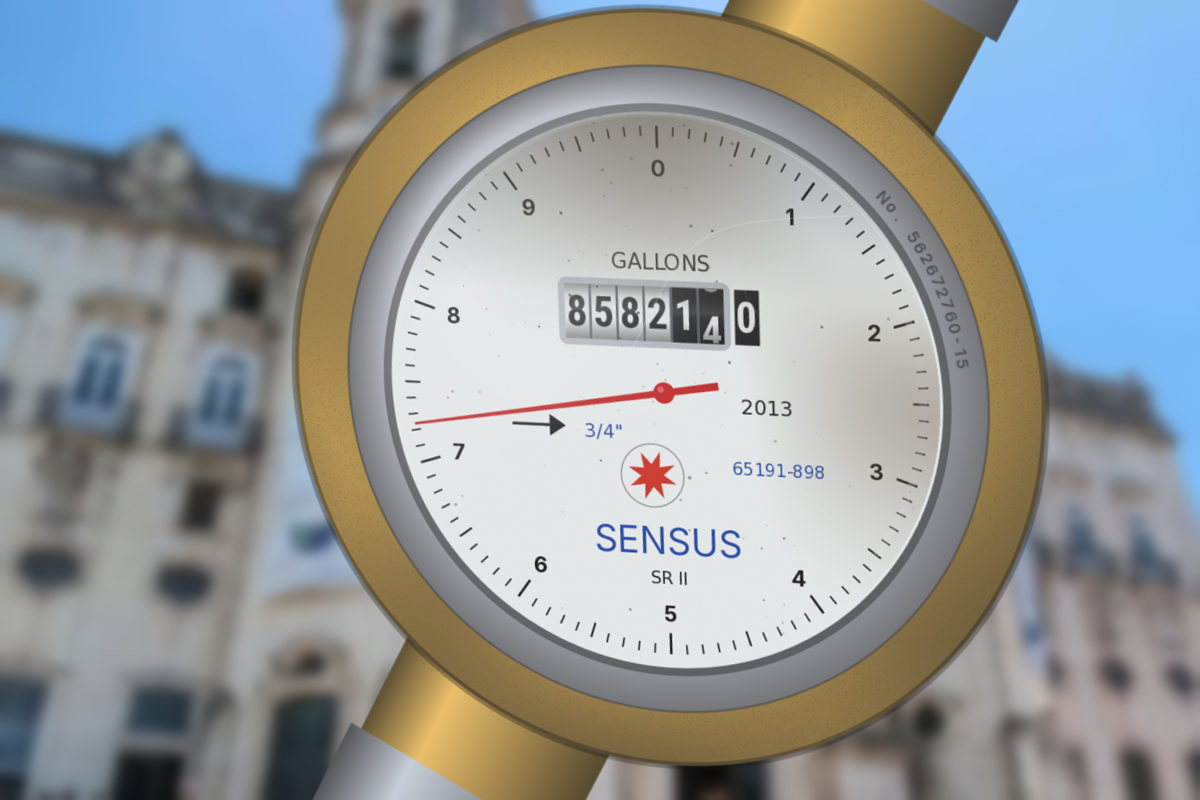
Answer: 8582137.2 gal
